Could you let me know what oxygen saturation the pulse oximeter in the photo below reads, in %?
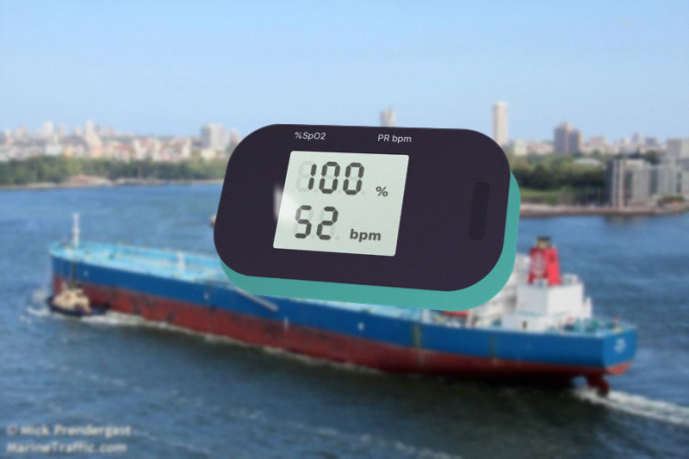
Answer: 100 %
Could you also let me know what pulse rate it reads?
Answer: 52 bpm
